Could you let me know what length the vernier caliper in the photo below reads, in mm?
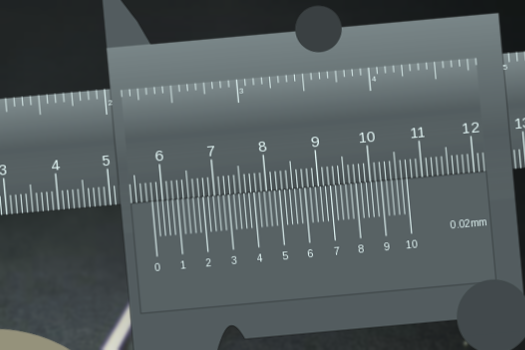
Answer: 58.0 mm
